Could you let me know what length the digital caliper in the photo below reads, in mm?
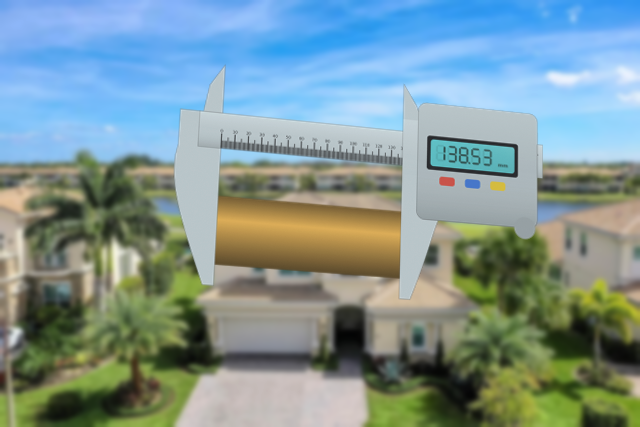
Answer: 138.53 mm
